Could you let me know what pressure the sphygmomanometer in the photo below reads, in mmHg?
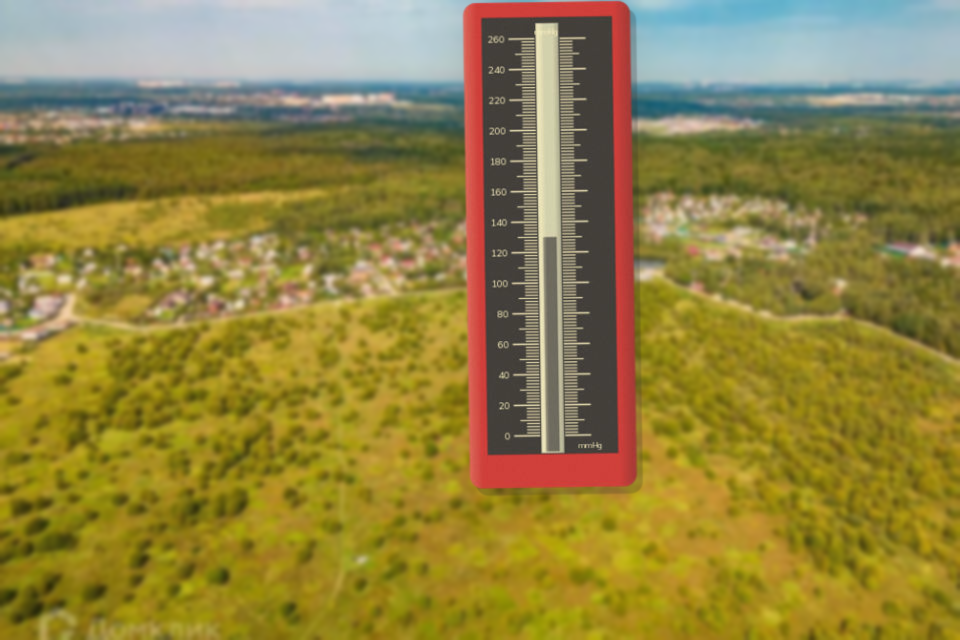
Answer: 130 mmHg
